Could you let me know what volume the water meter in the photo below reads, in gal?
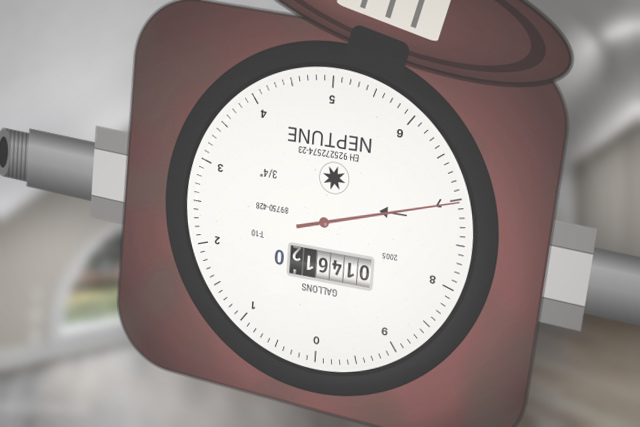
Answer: 146117.0 gal
